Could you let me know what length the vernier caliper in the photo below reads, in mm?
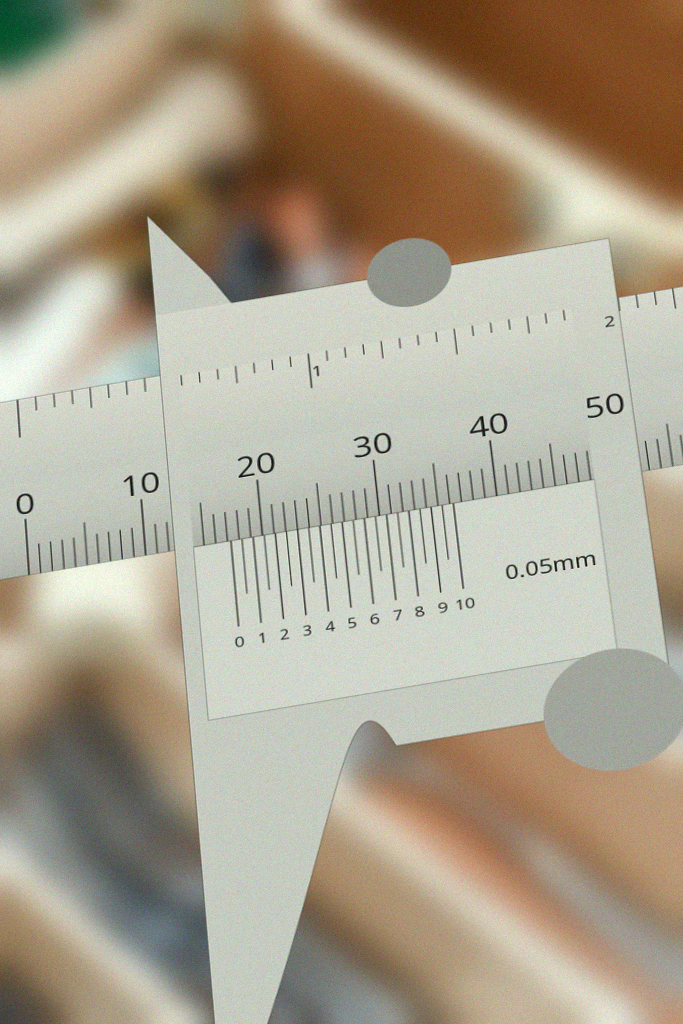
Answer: 17.3 mm
